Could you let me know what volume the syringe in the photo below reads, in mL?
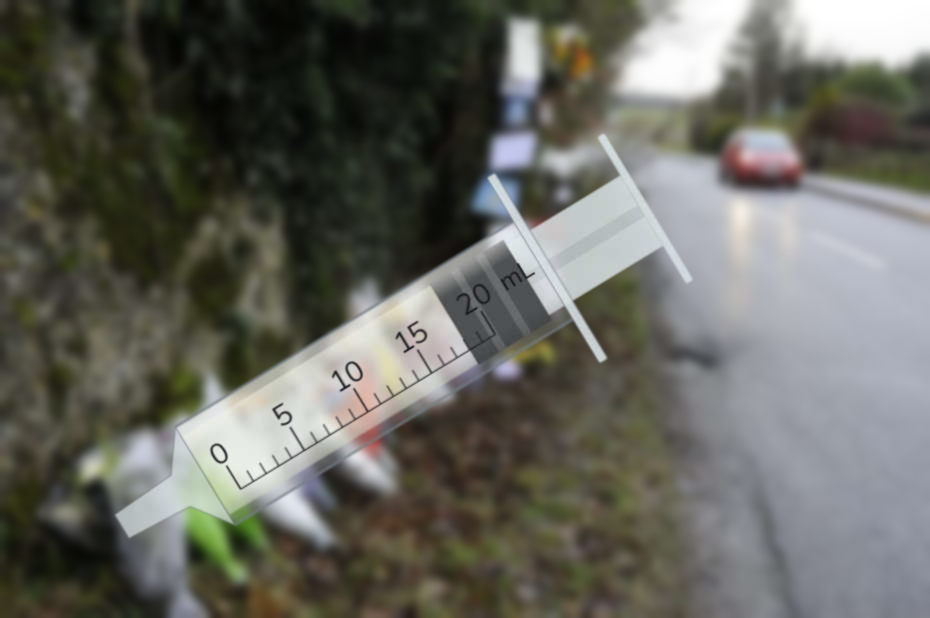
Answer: 18 mL
